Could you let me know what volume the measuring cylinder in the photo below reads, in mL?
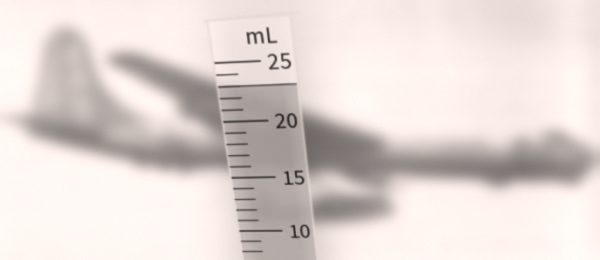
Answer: 23 mL
